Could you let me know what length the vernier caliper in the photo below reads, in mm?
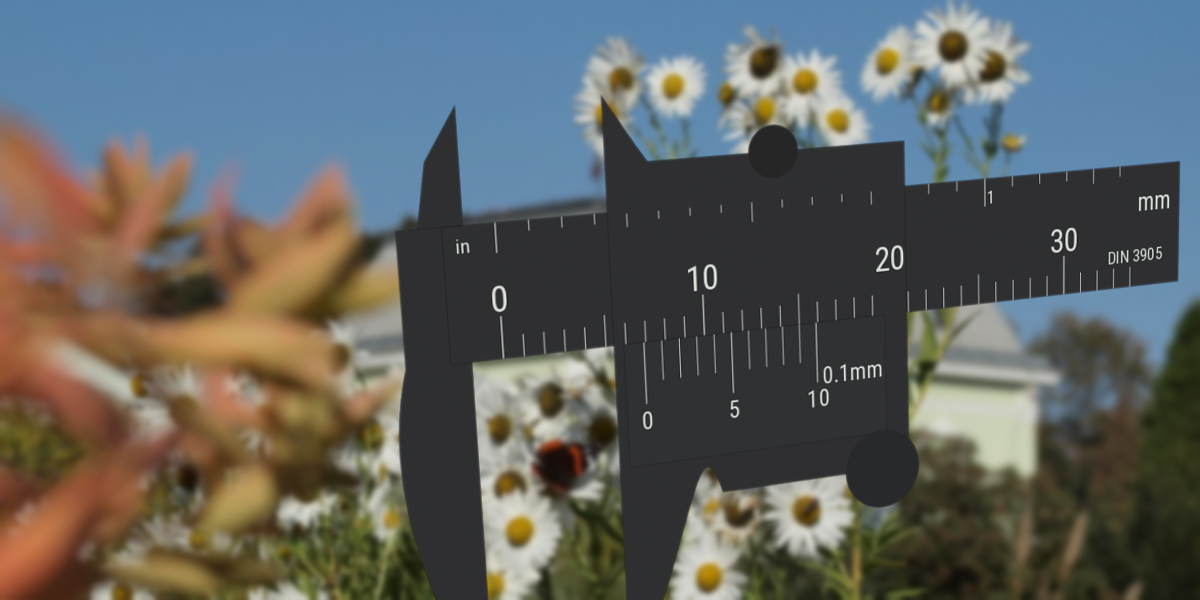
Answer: 6.9 mm
